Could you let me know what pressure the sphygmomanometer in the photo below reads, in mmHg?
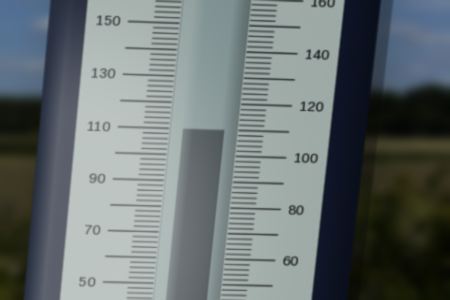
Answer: 110 mmHg
